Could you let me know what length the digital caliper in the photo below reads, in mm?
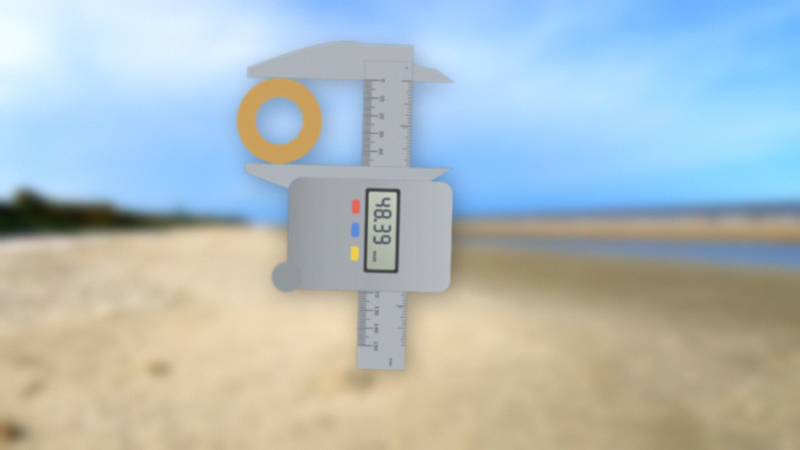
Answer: 48.39 mm
